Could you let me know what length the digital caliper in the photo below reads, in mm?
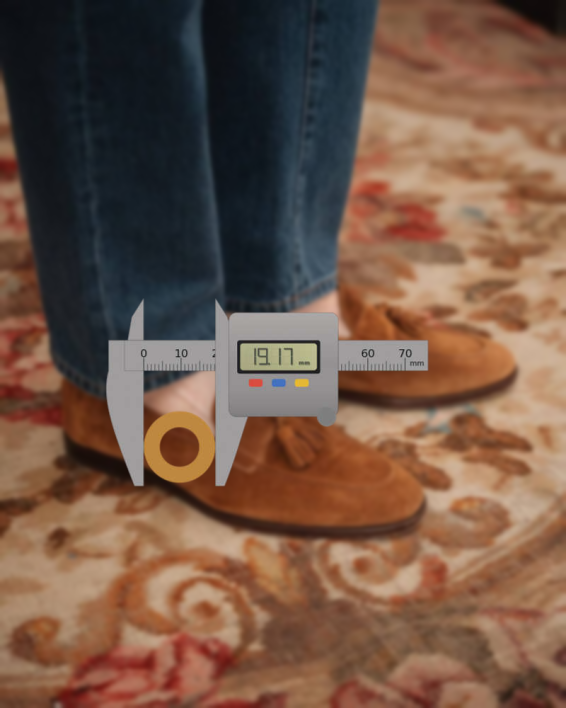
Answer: 19.17 mm
